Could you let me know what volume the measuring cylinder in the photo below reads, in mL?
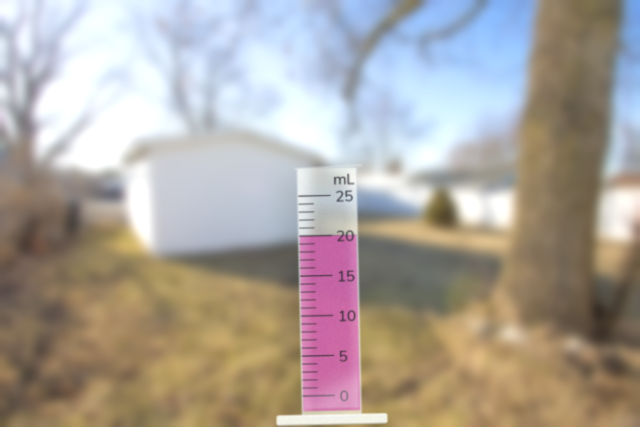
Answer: 20 mL
